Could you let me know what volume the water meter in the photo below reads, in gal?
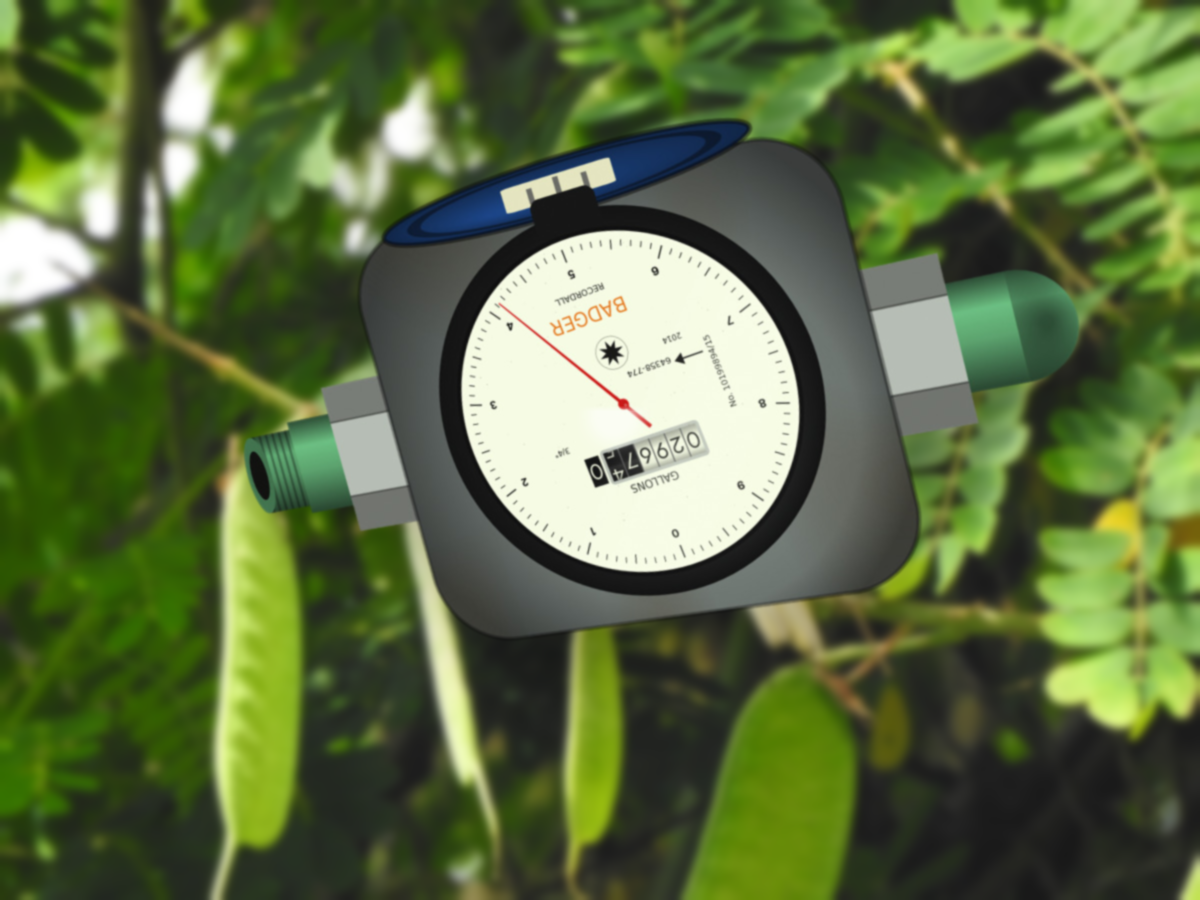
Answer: 296744.1 gal
